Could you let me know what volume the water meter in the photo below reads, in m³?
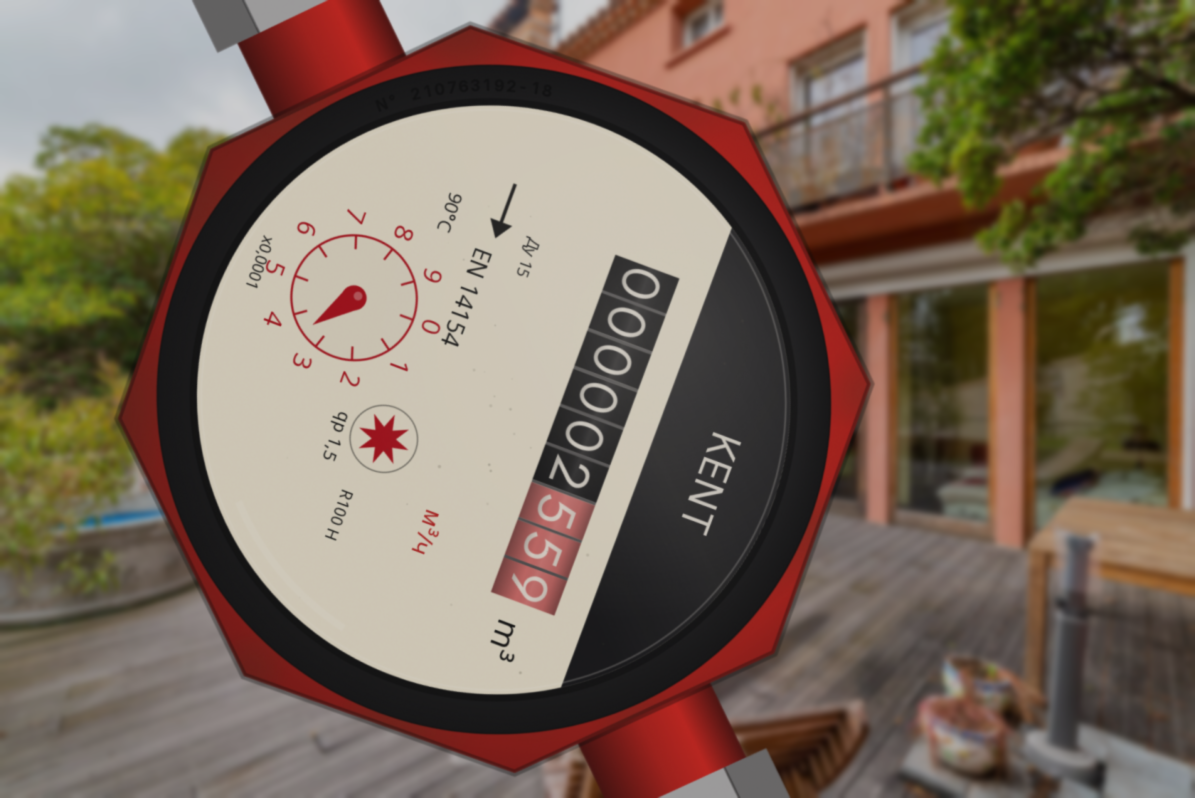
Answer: 2.5593 m³
